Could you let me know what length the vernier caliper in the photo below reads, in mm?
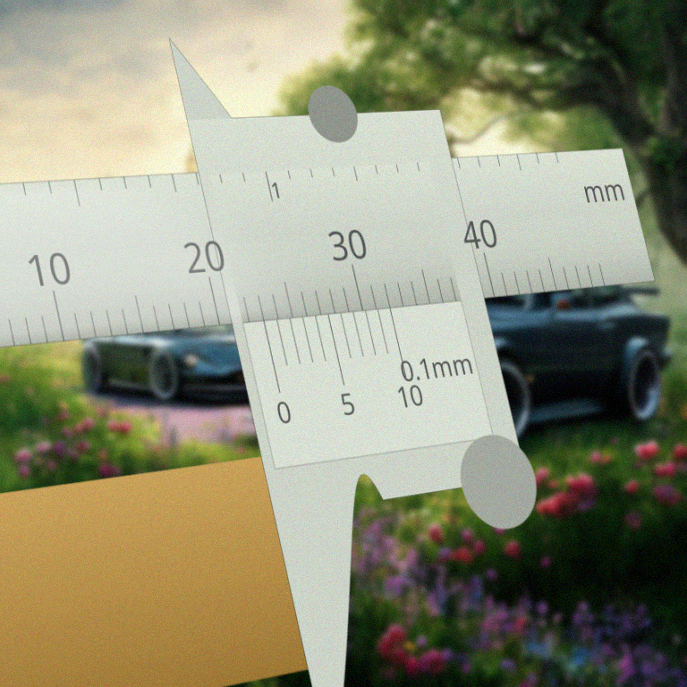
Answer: 23.0 mm
